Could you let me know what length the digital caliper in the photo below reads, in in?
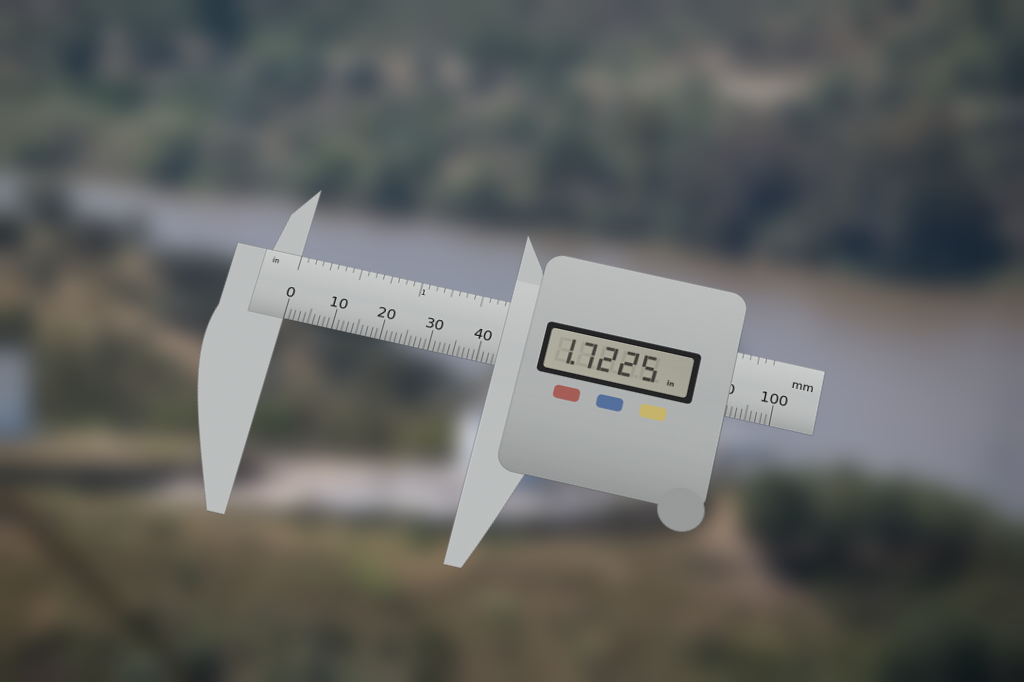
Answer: 1.7225 in
